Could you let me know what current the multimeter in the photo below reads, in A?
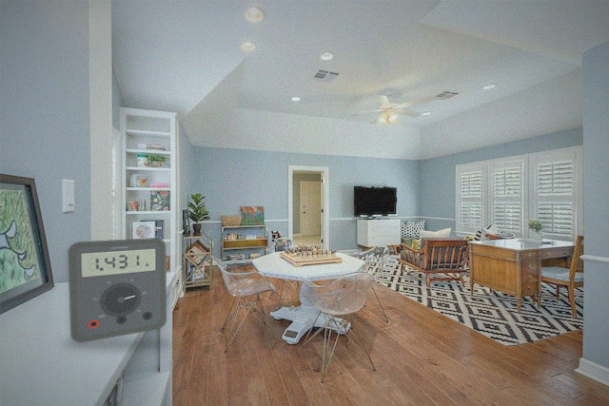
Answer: 1.431 A
